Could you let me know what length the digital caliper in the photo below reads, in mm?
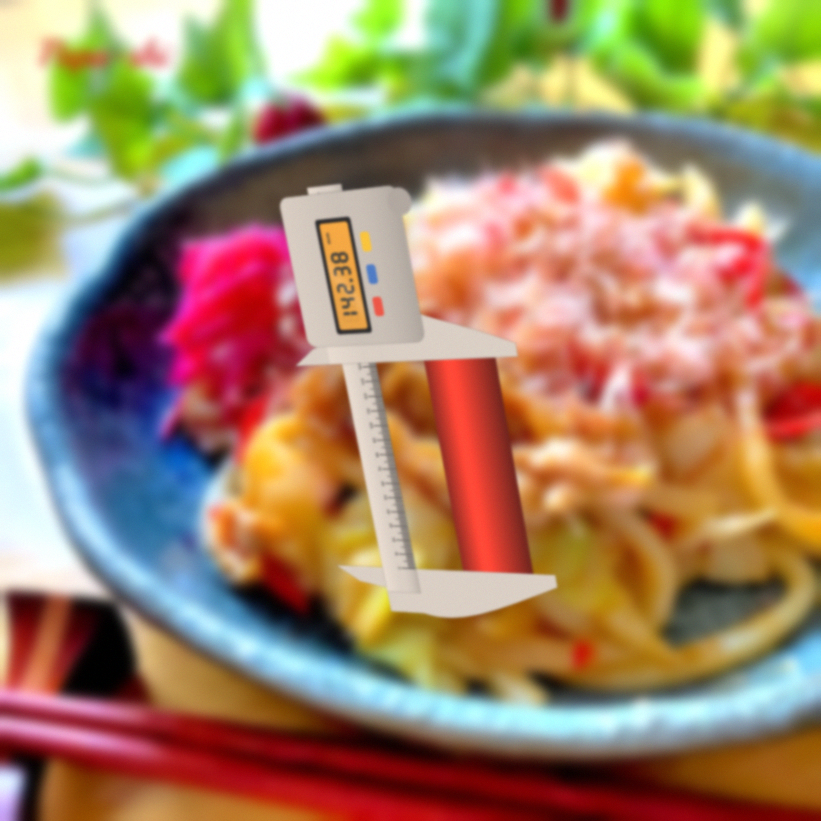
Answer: 142.38 mm
